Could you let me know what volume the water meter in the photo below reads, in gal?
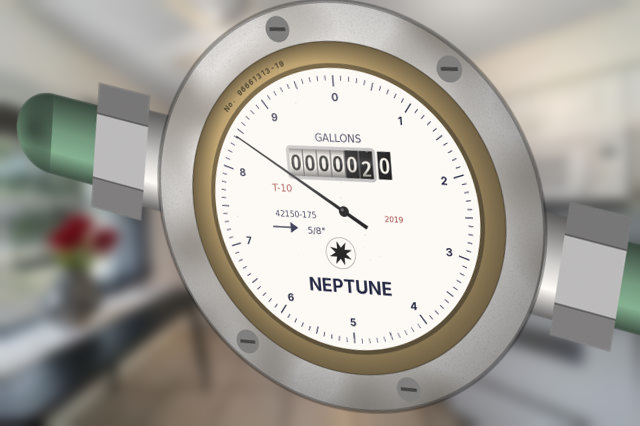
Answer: 18.4 gal
